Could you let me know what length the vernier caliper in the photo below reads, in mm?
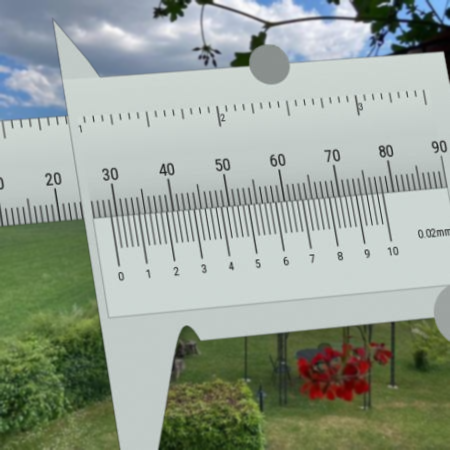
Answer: 29.0 mm
